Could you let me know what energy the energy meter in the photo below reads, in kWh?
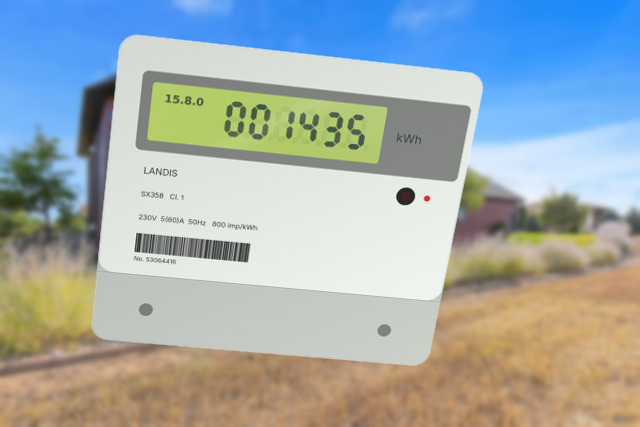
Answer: 1435 kWh
